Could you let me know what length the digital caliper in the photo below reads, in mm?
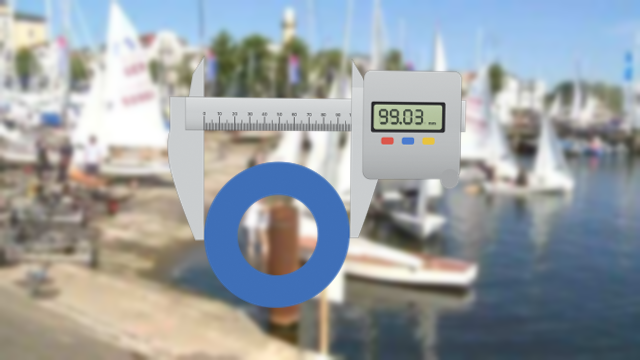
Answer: 99.03 mm
